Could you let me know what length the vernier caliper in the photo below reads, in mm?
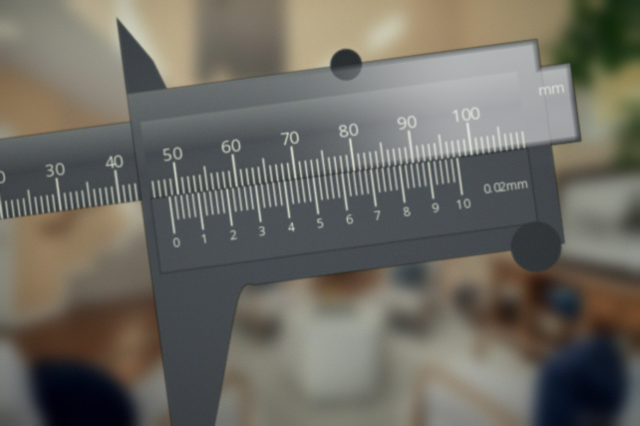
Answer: 48.5 mm
